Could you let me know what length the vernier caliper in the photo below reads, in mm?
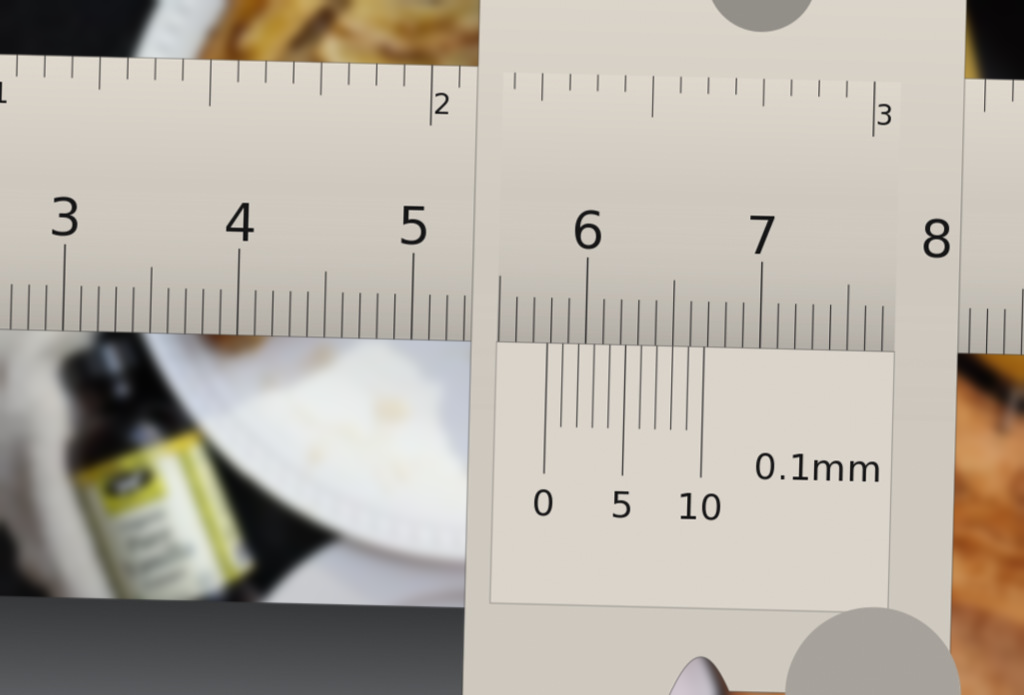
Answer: 57.8 mm
